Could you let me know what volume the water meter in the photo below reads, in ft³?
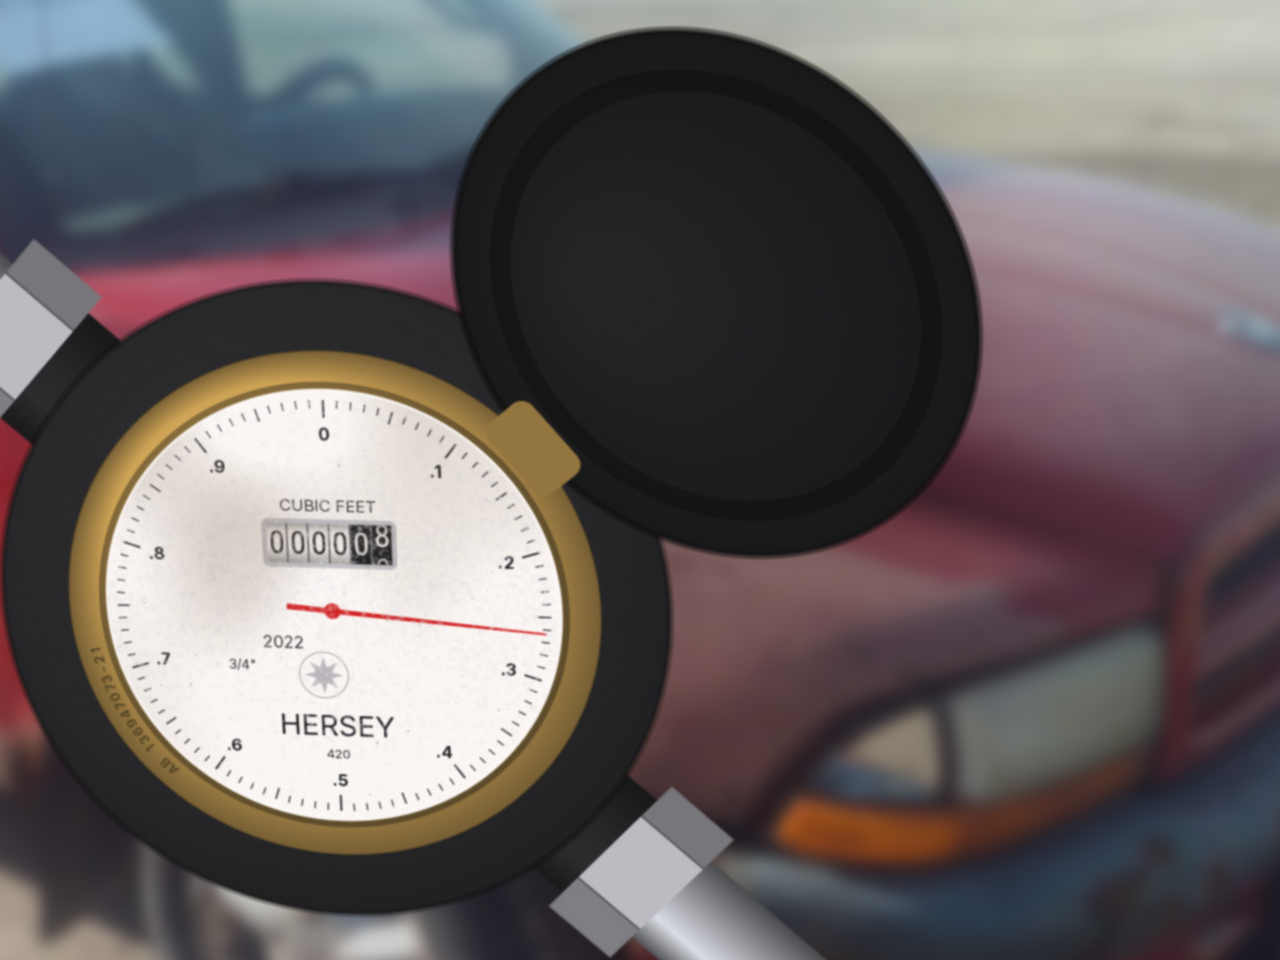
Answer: 8.26 ft³
